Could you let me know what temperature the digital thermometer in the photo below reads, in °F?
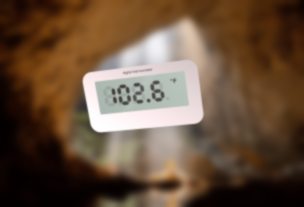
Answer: 102.6 °F
